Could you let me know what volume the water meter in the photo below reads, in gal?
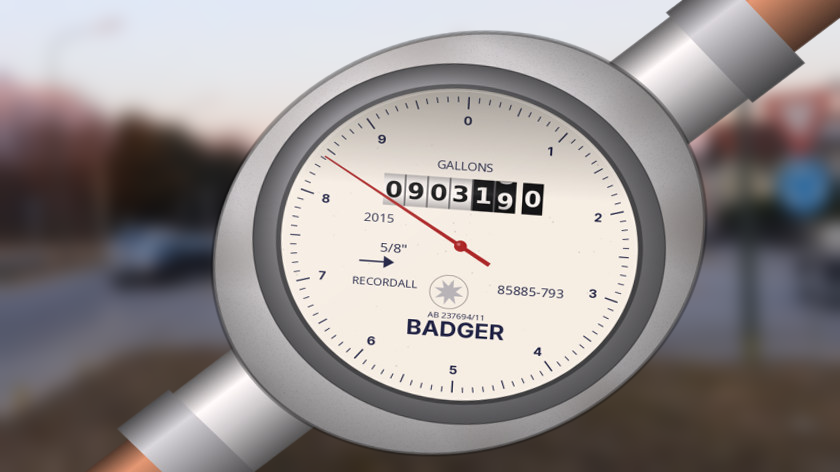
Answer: 903188.4 gal
